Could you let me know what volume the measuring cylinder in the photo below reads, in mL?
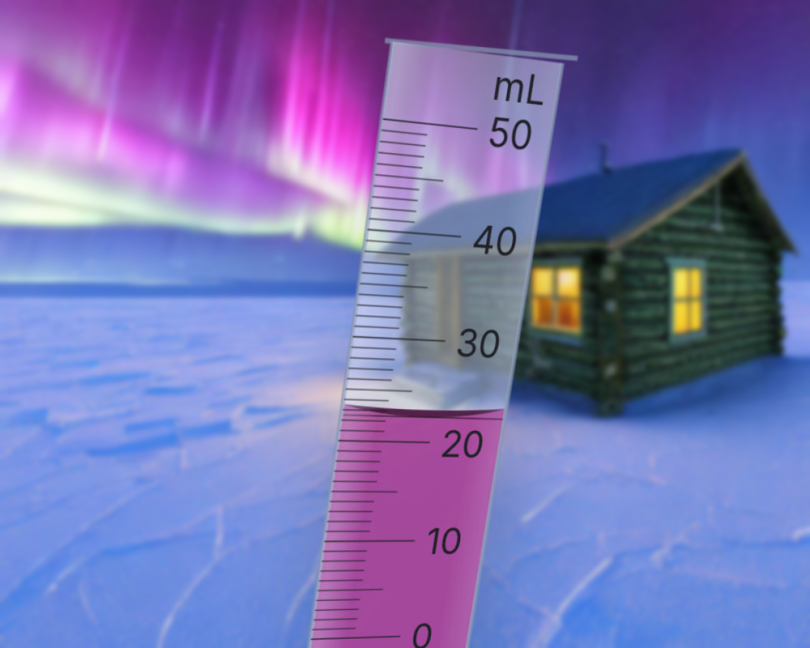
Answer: 22.5 mL
